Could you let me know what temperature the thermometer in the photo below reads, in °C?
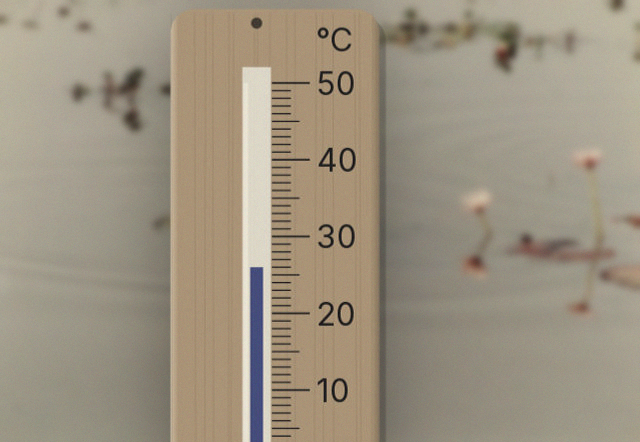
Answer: 26 °C
